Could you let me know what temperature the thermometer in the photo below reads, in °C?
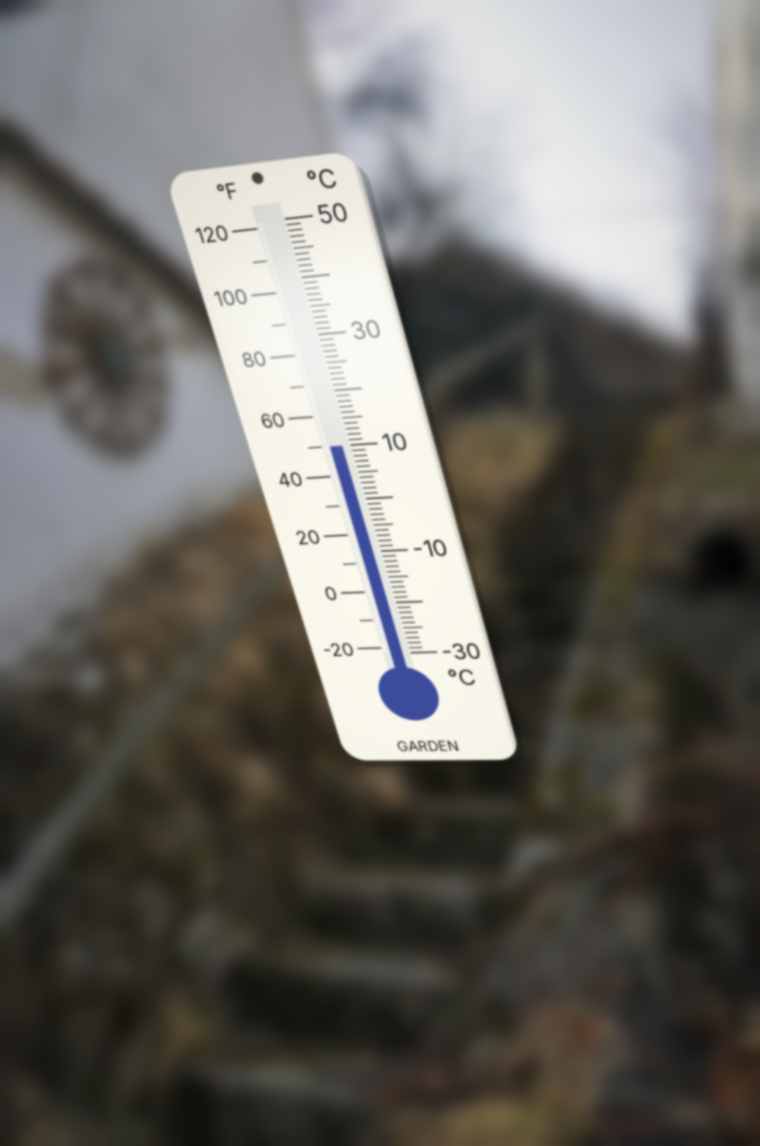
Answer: 10 °C
